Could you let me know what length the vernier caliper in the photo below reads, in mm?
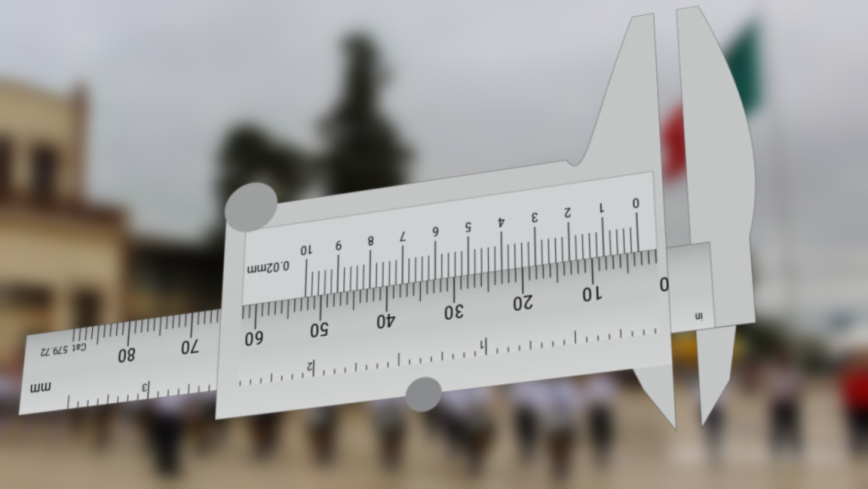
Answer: 3.4 mm
